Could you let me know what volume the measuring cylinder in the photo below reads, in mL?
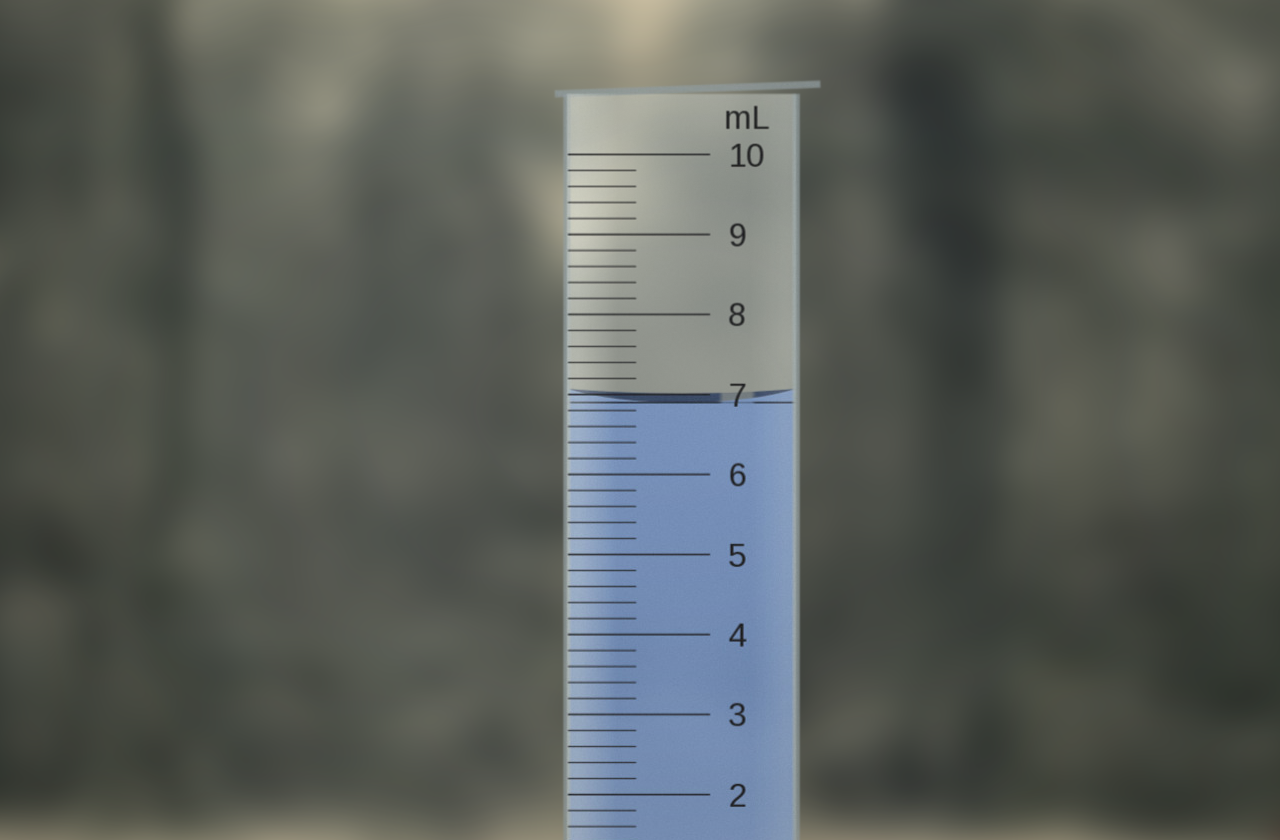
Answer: 6.9 mL
